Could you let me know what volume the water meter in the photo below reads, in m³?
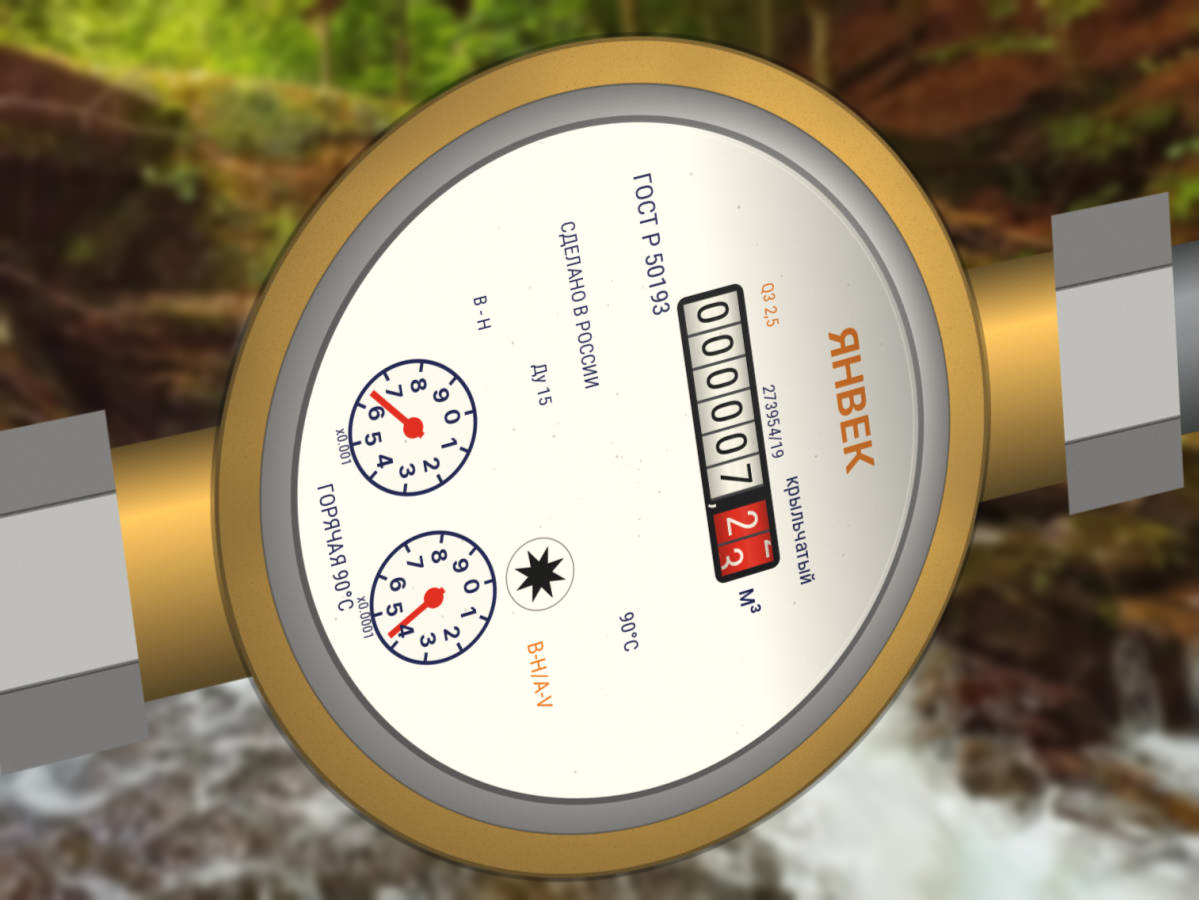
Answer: 7.2264 m³
